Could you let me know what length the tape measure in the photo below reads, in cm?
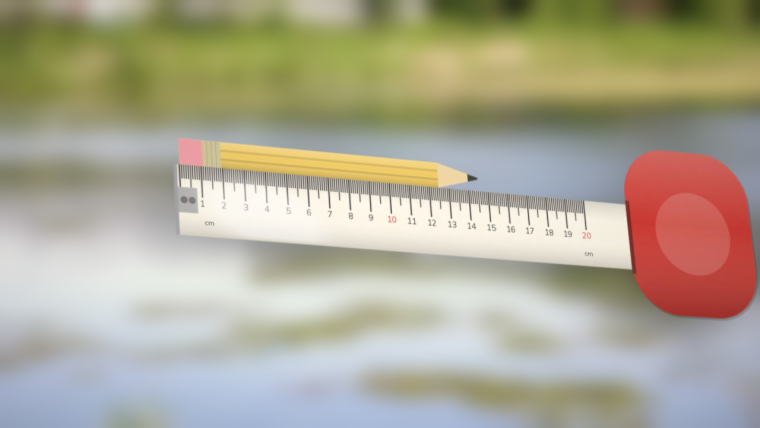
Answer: 14.5 cm
